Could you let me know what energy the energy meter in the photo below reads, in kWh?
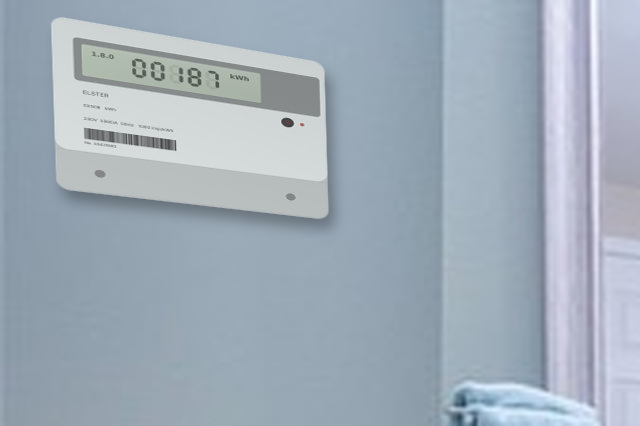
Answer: 187 kWh
